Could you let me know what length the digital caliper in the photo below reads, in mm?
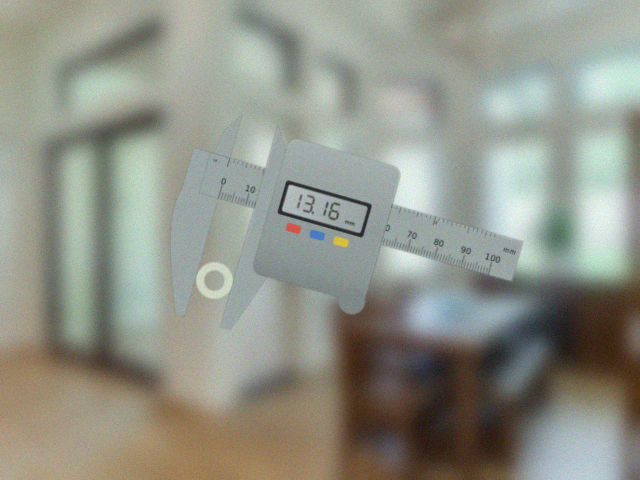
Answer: 13.16 mm
